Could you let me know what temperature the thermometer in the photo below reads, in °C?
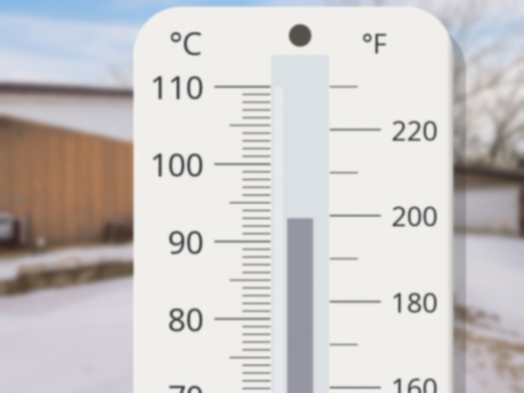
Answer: 93 °C
